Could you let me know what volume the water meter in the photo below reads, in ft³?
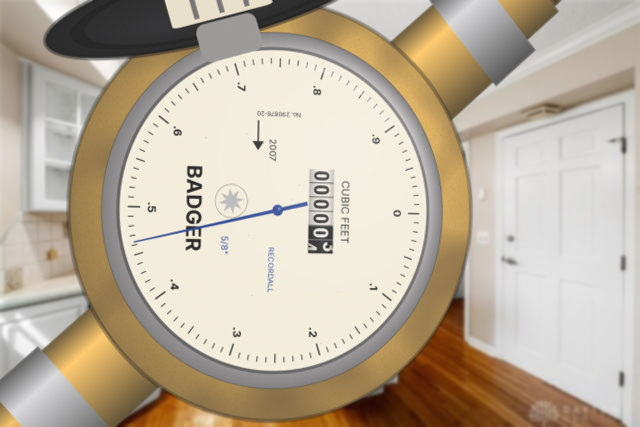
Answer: 3.46 ft³
